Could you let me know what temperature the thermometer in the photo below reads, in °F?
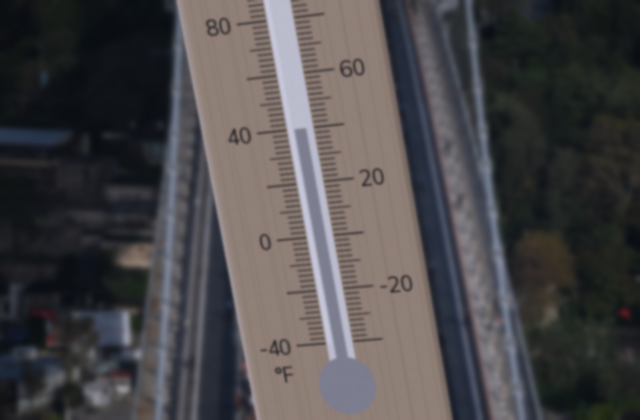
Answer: 40 °F
